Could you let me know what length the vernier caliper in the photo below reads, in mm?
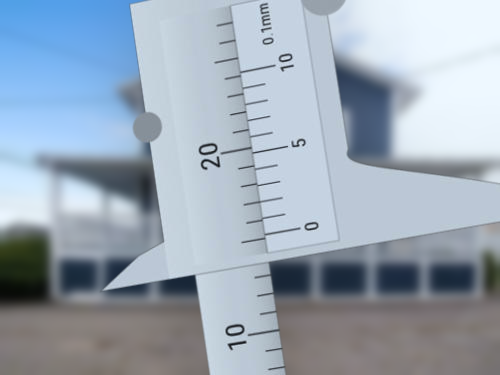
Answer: 15.2 mm
